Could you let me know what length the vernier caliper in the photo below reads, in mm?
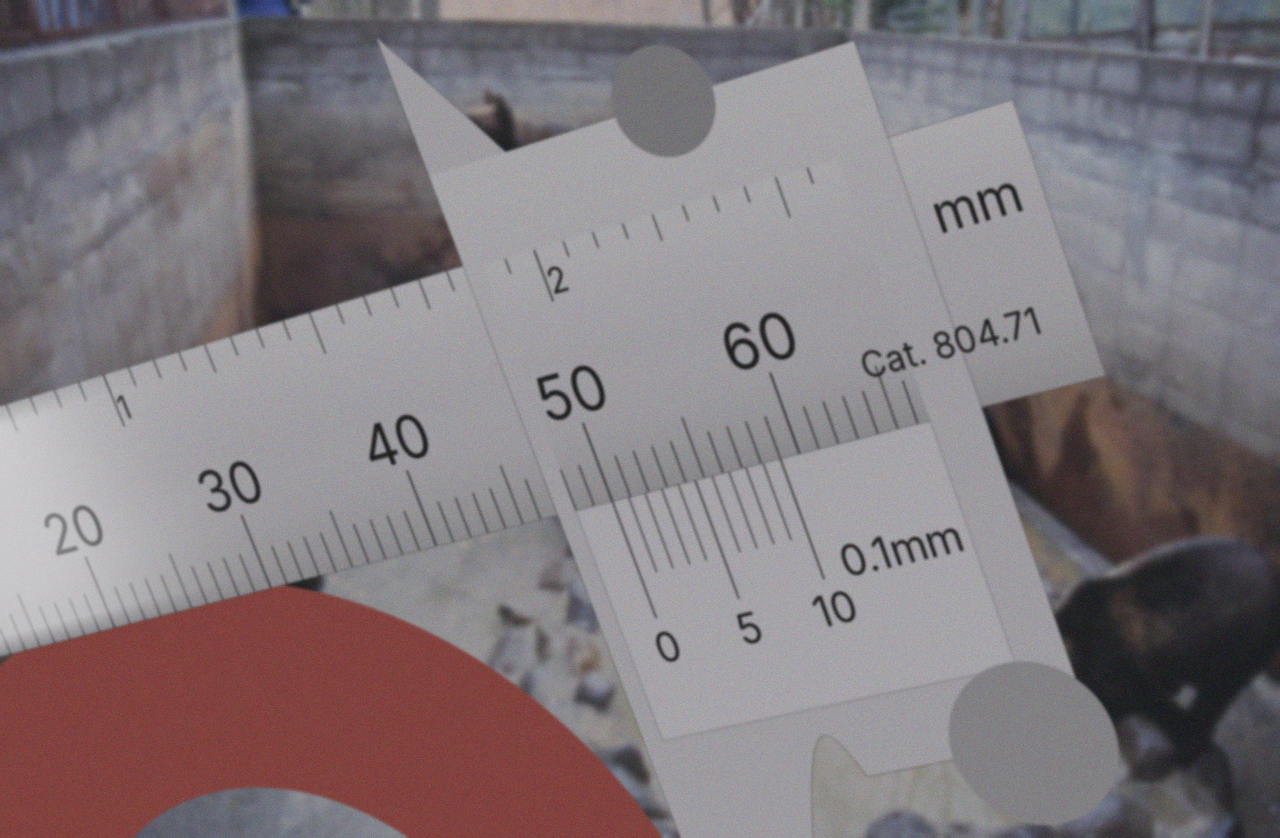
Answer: 50.0 mm
